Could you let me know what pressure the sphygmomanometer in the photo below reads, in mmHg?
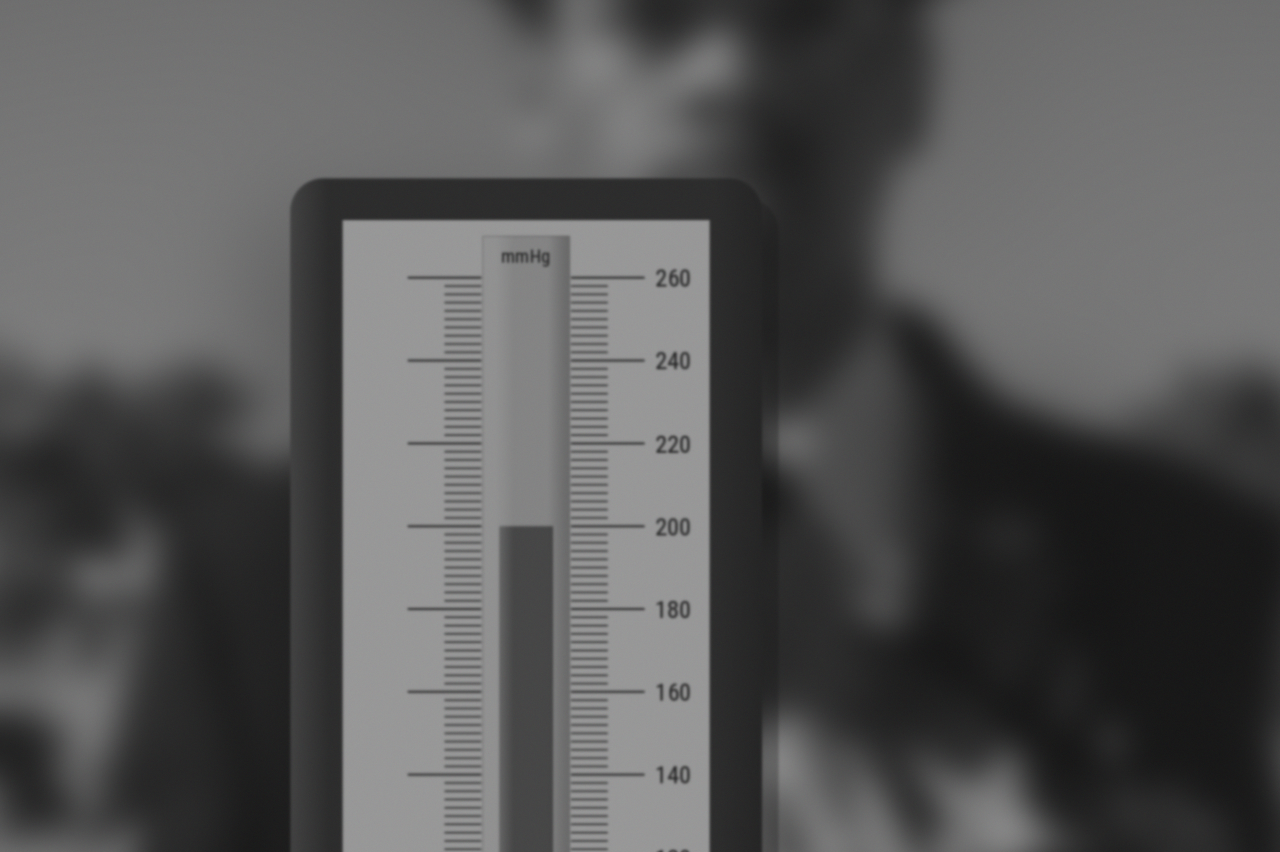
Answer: 200 mmHg
